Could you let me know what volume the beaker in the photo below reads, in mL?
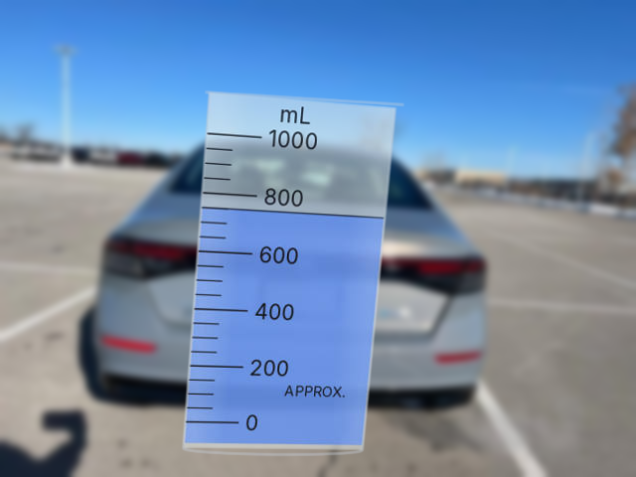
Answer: 750 mL
